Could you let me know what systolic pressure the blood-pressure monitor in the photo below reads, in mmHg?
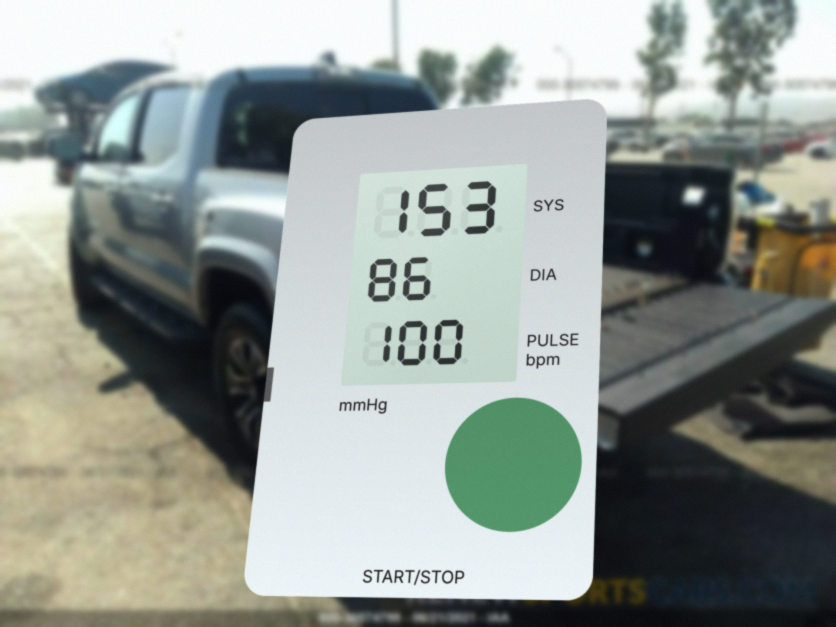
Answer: 153 mmHg
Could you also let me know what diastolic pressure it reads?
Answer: 86 mmHg
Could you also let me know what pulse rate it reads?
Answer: 100 bpm
